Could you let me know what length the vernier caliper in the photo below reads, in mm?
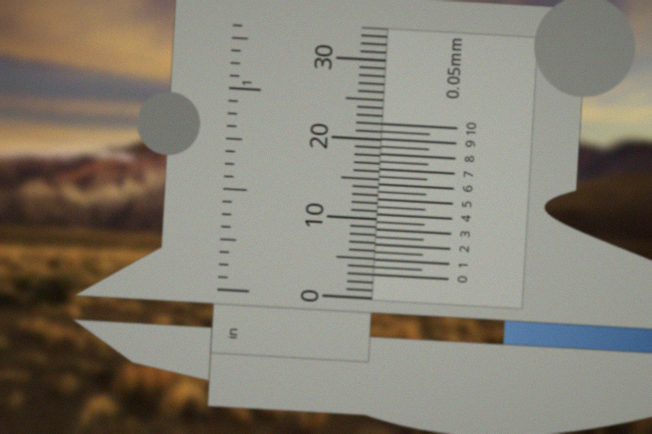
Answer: 3.0 mm
